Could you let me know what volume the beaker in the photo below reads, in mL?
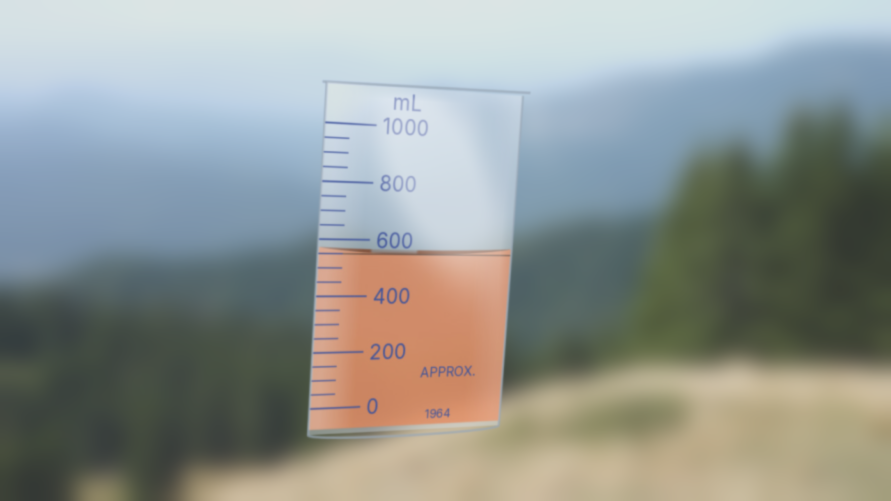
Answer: 550 mL
